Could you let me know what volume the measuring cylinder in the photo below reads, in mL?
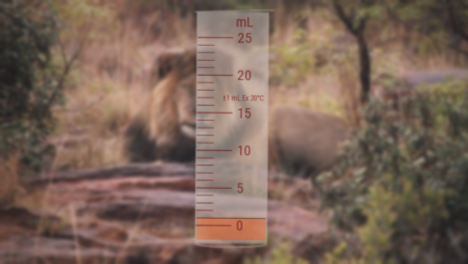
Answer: 1 mL
